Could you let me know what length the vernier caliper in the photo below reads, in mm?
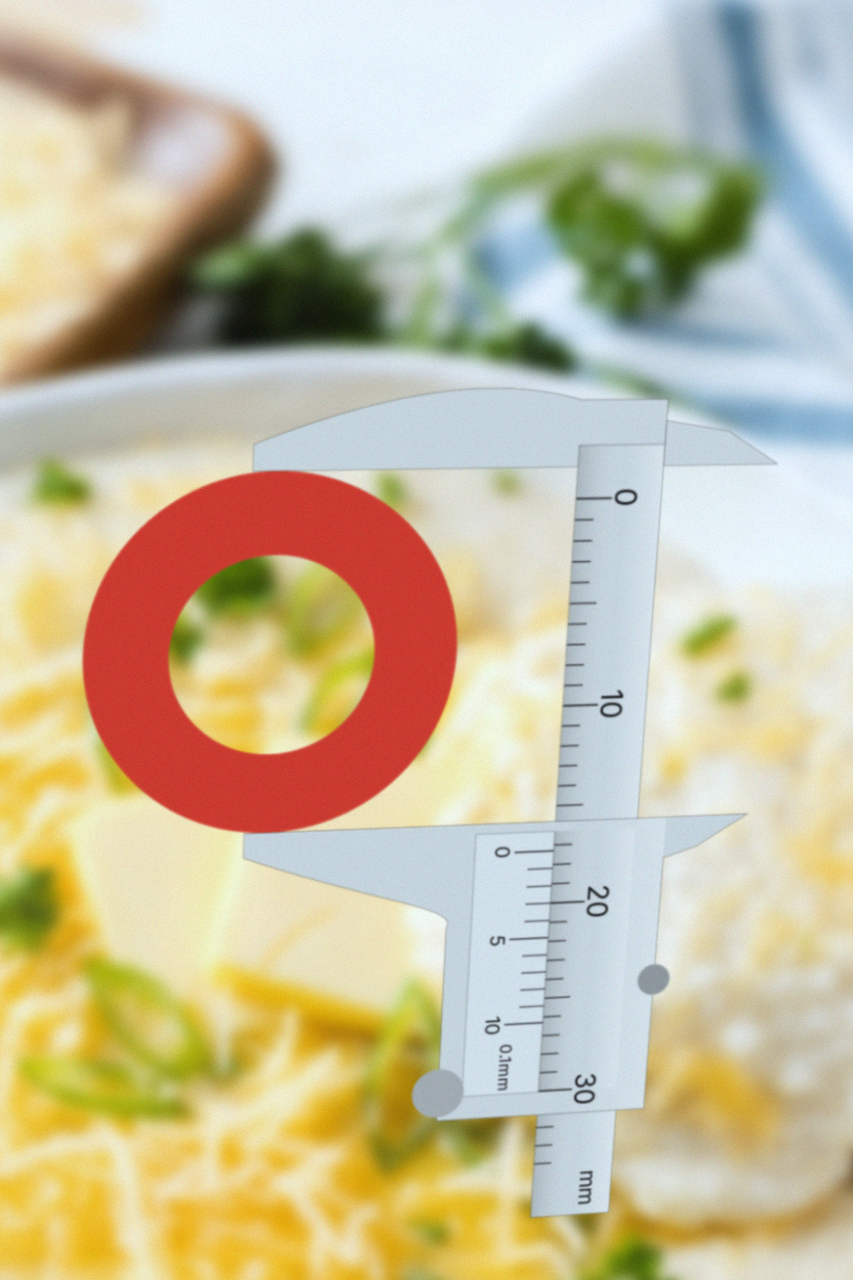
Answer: 17.3 mm
